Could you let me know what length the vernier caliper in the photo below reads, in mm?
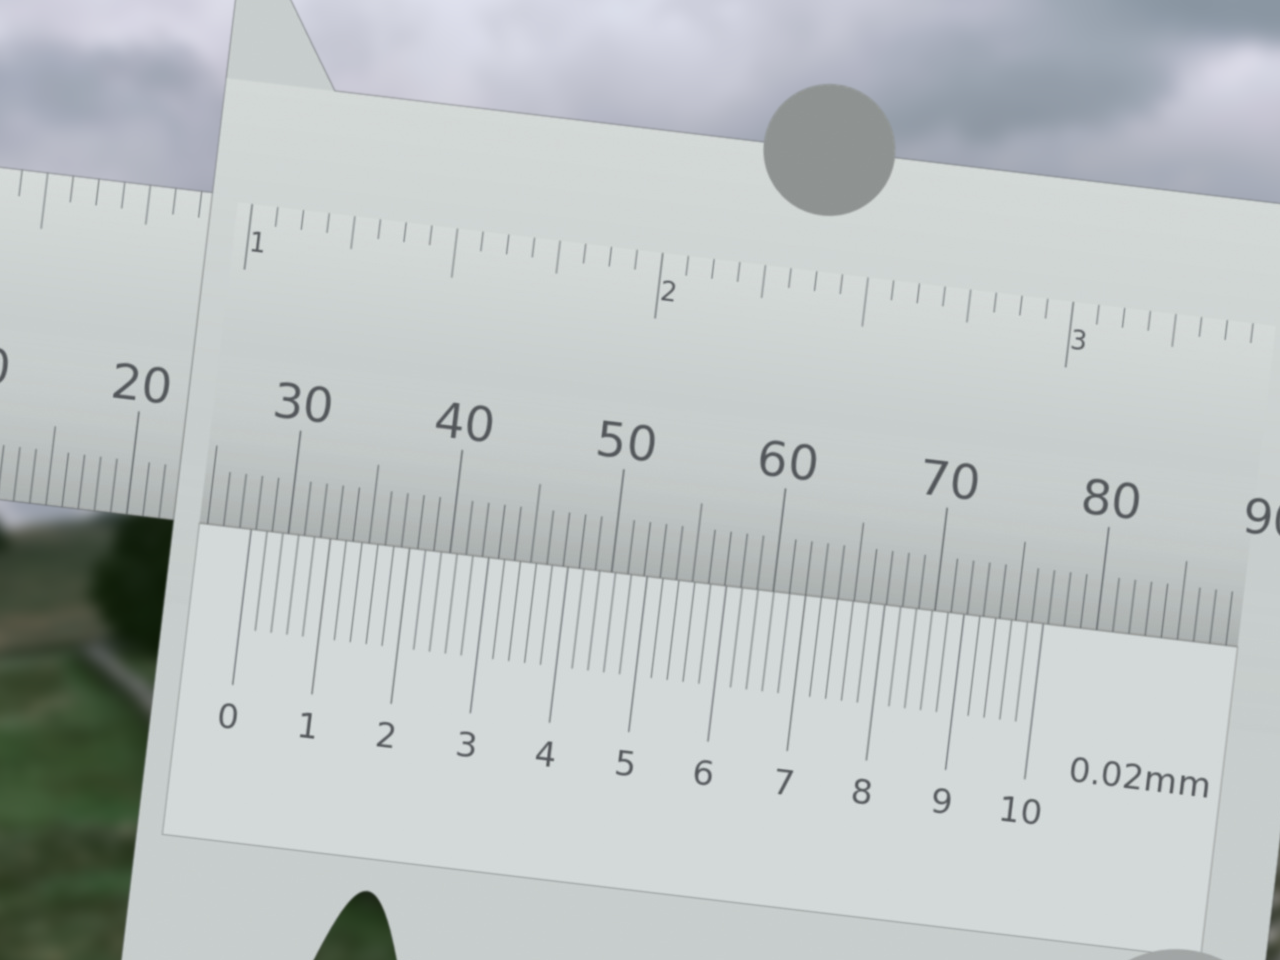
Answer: 27.7 mm
